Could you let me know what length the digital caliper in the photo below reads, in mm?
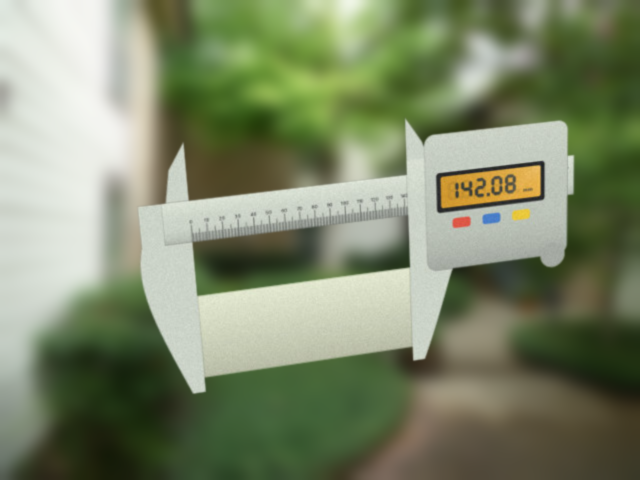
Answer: 142.08 mm
